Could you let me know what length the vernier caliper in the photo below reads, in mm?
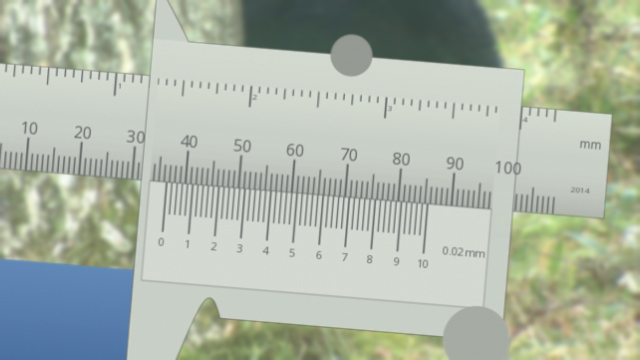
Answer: 36.5 mm
